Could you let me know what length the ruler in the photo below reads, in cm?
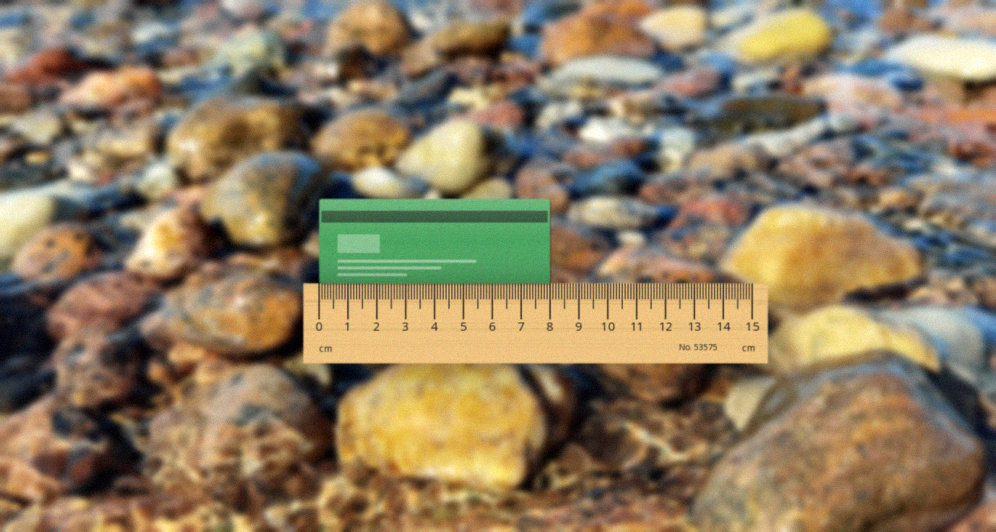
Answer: 8 cm
